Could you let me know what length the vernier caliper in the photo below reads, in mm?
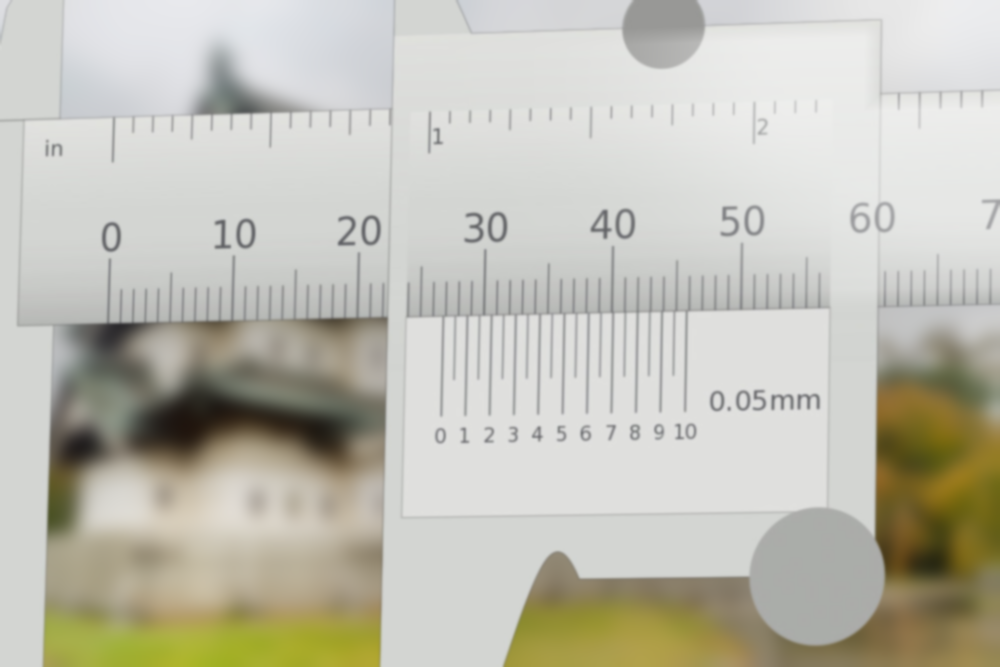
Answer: 26.8 mm
